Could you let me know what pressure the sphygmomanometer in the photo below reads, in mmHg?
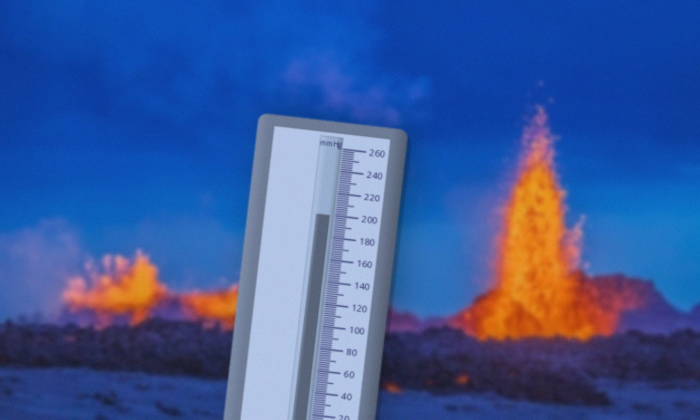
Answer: 200 mmHg
